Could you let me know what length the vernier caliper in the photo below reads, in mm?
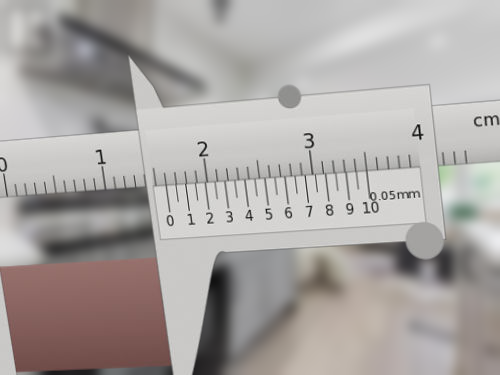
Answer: 16.0 mm
